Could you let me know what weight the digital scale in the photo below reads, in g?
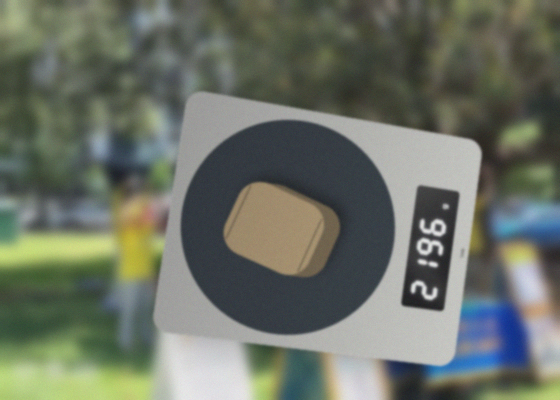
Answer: 2196 g
